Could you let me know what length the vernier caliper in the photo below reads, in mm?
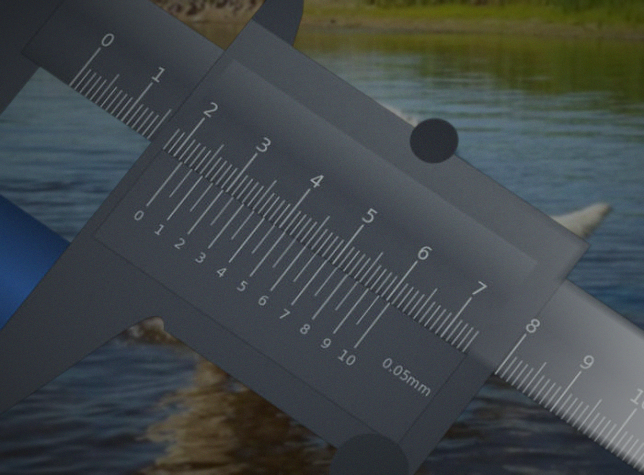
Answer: 21.6 mm
